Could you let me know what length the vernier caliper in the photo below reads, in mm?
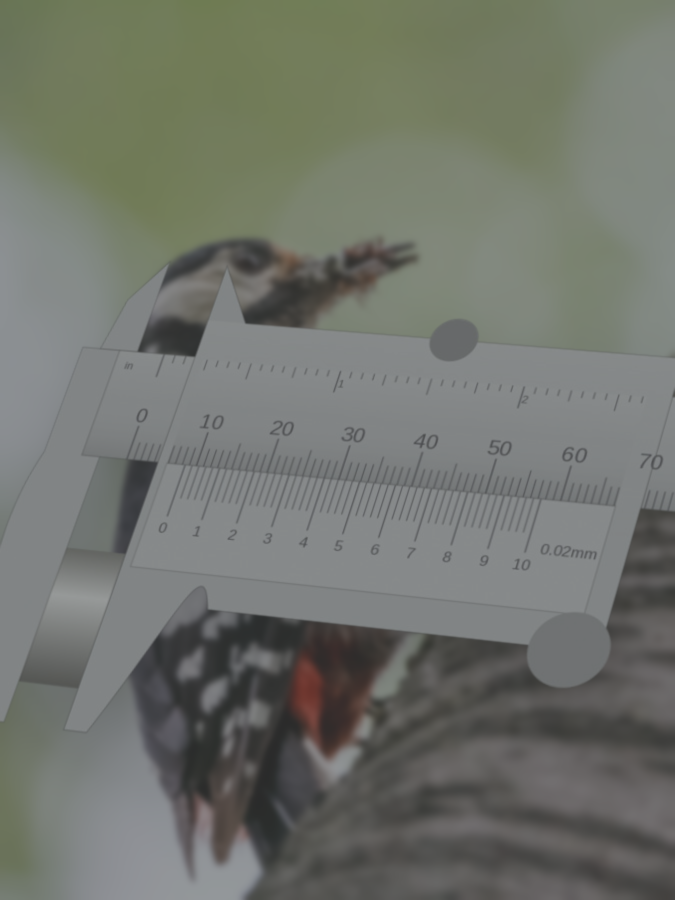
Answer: 8.4 mm
